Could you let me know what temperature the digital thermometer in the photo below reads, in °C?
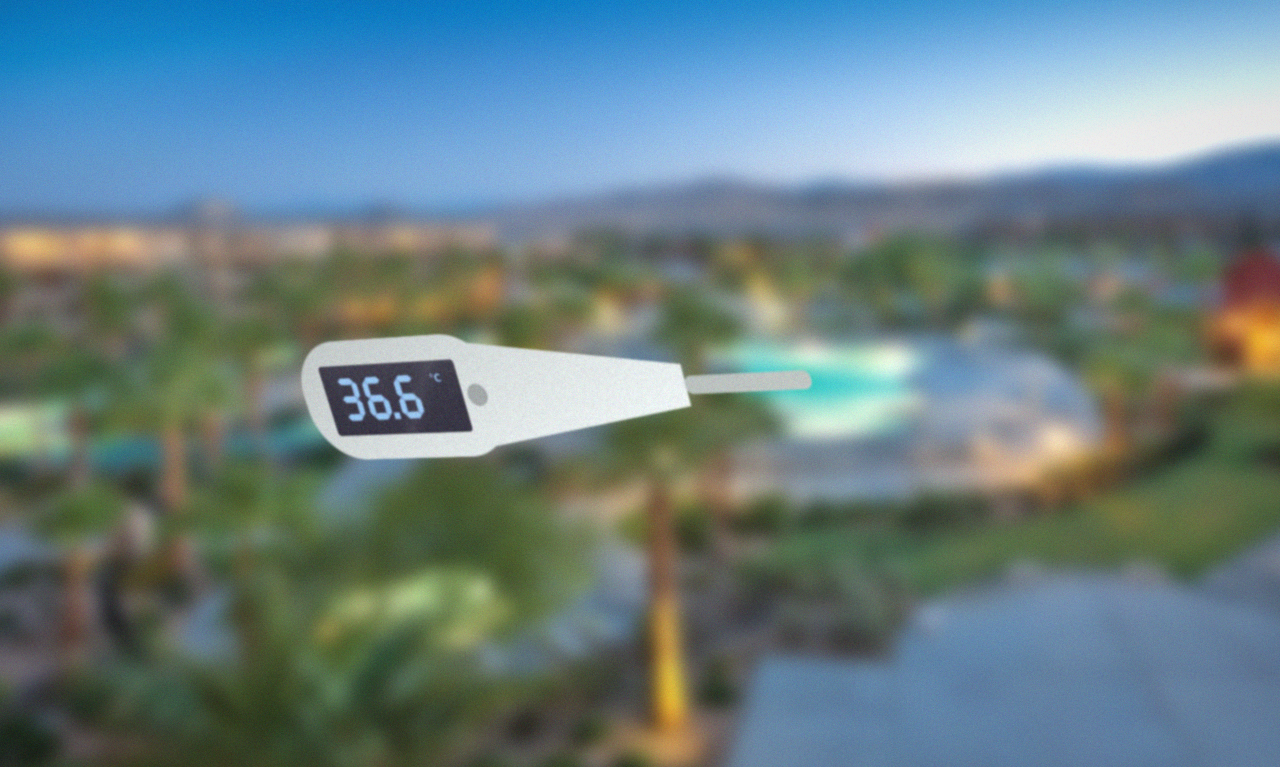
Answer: 36.6 °C
